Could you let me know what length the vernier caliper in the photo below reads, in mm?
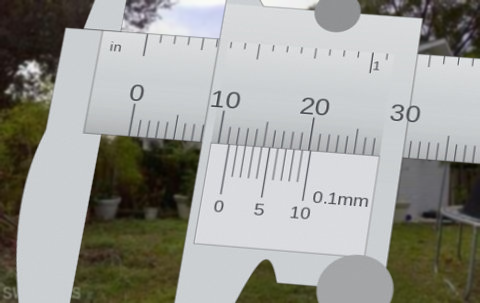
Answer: 11.2 mm
